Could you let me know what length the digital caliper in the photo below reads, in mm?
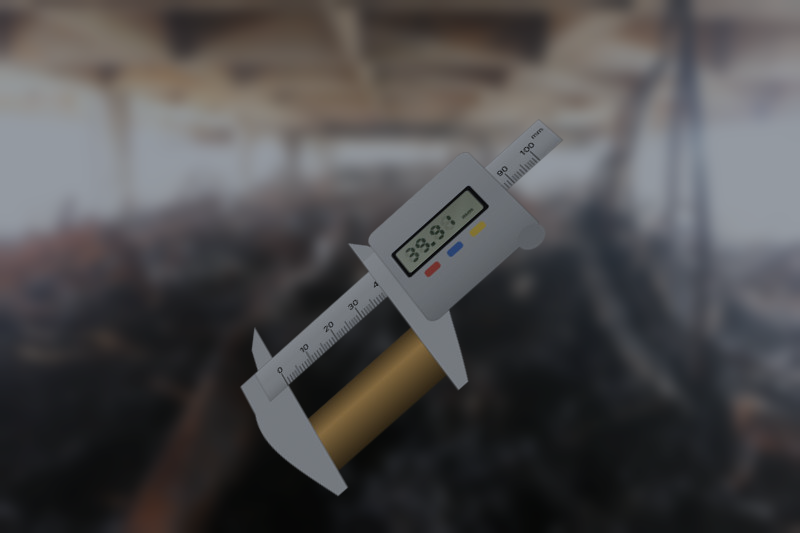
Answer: 39.91 mm
